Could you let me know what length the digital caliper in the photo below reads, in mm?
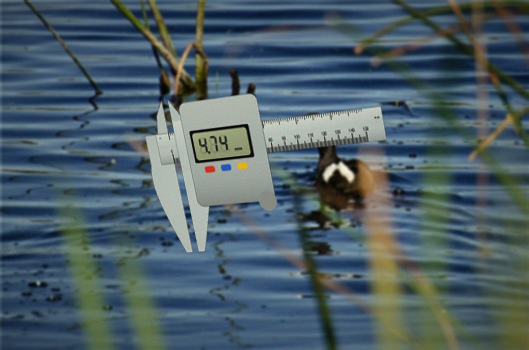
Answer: 4.74 mm
